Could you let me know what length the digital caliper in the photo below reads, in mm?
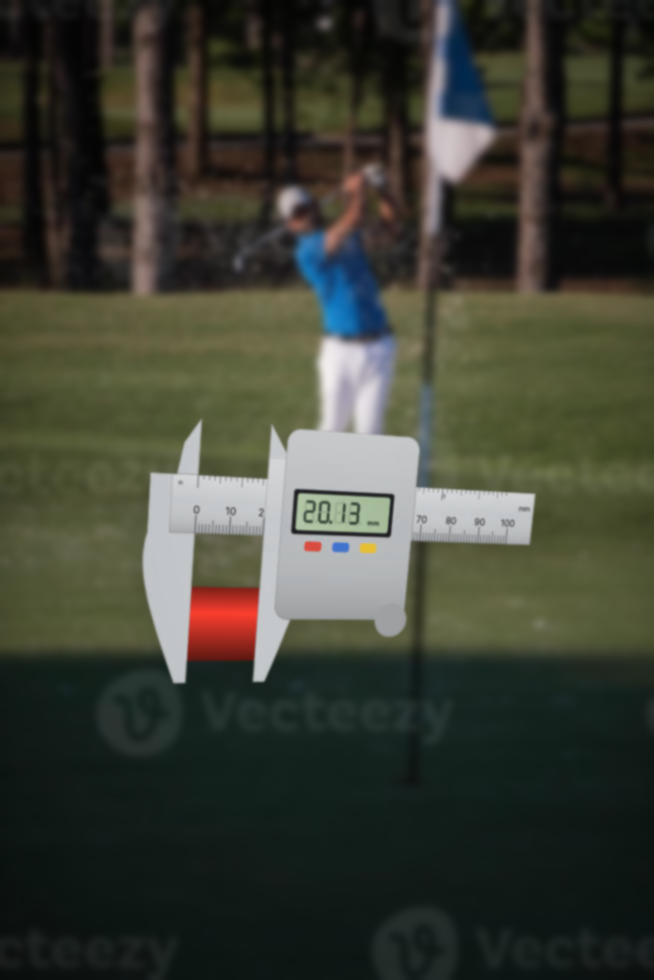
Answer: 20.13 mm
